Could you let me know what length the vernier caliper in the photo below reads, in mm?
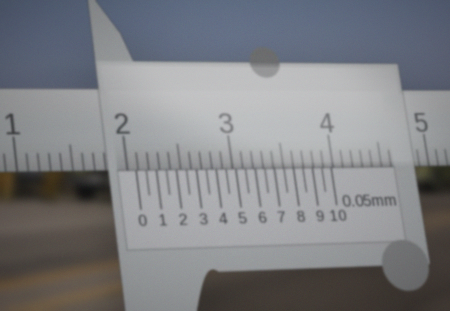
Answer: 20.8 mm
